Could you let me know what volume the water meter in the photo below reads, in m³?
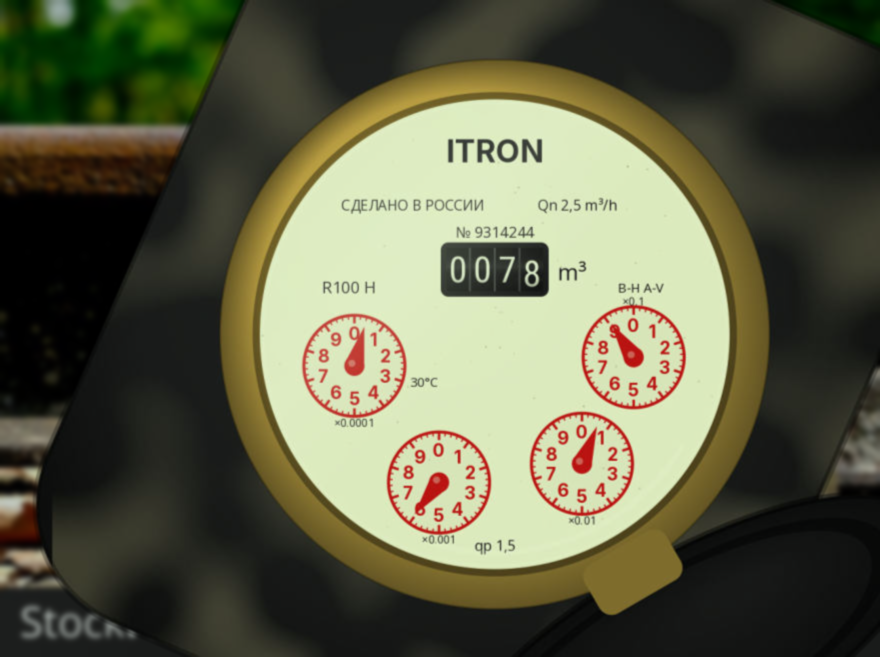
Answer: 77.9060 m³
